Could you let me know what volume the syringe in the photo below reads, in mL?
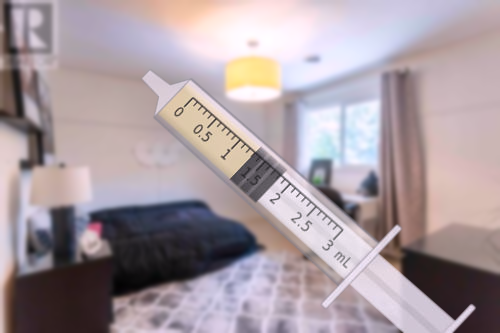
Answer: 1.3 mL
